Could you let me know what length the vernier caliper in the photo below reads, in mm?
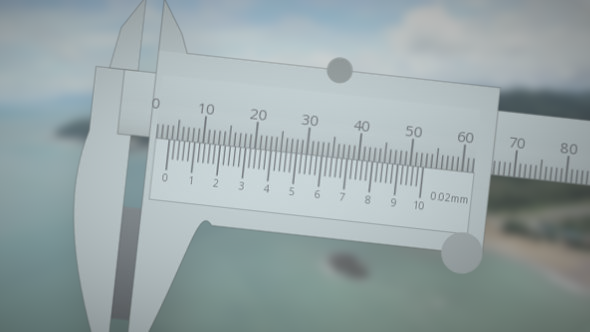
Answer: 3.5 mm
